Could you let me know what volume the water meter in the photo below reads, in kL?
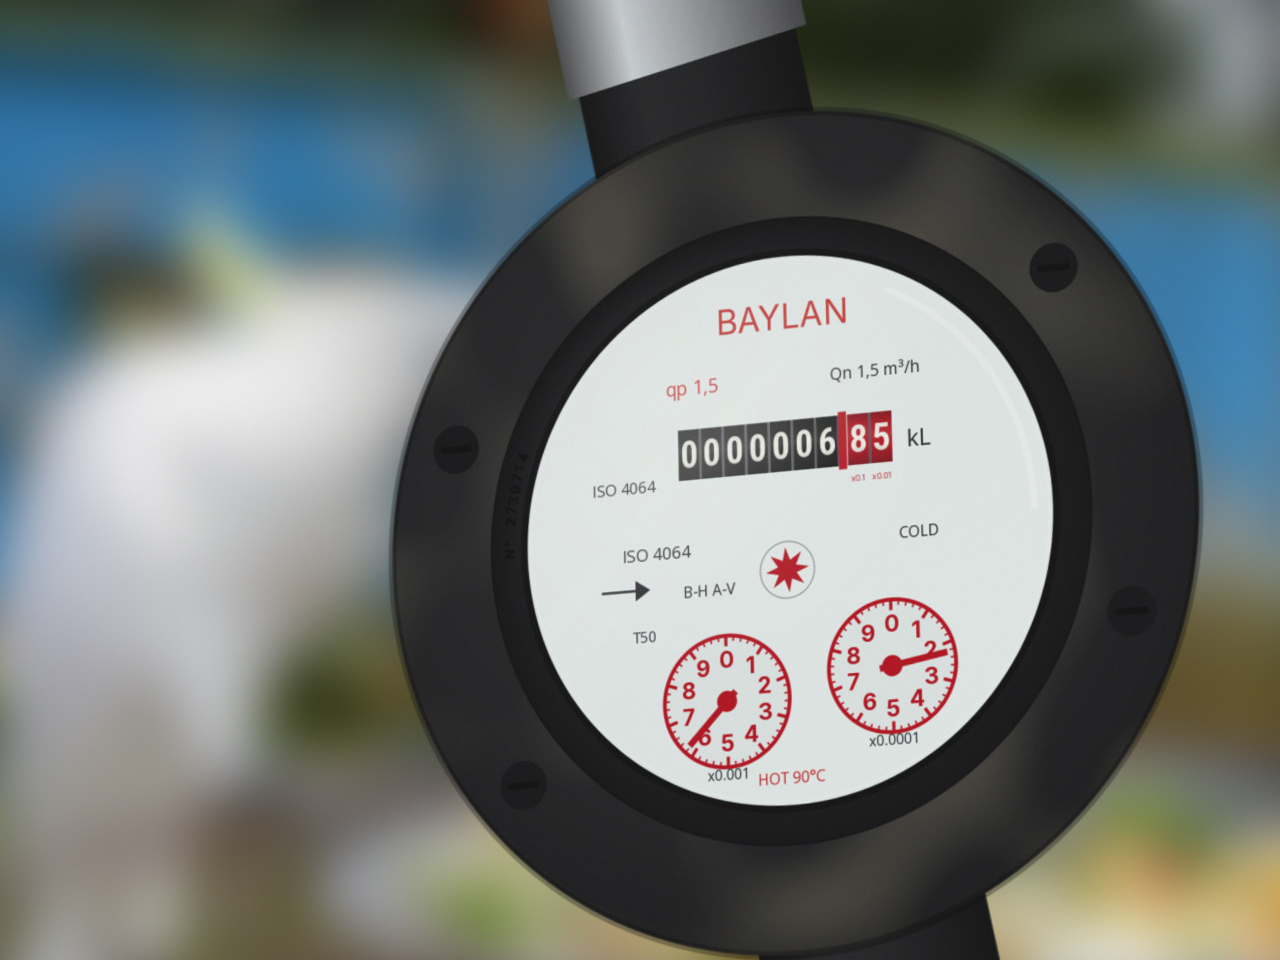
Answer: 6.8562 kL
